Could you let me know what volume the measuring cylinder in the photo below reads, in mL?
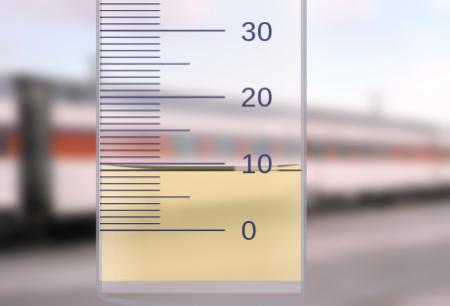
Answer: 9 mL
